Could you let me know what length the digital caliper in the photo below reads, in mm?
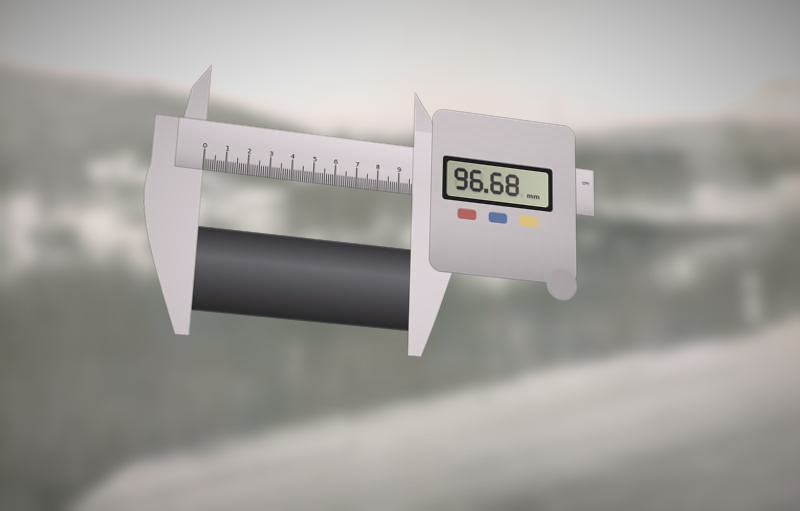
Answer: 96.68 mm
